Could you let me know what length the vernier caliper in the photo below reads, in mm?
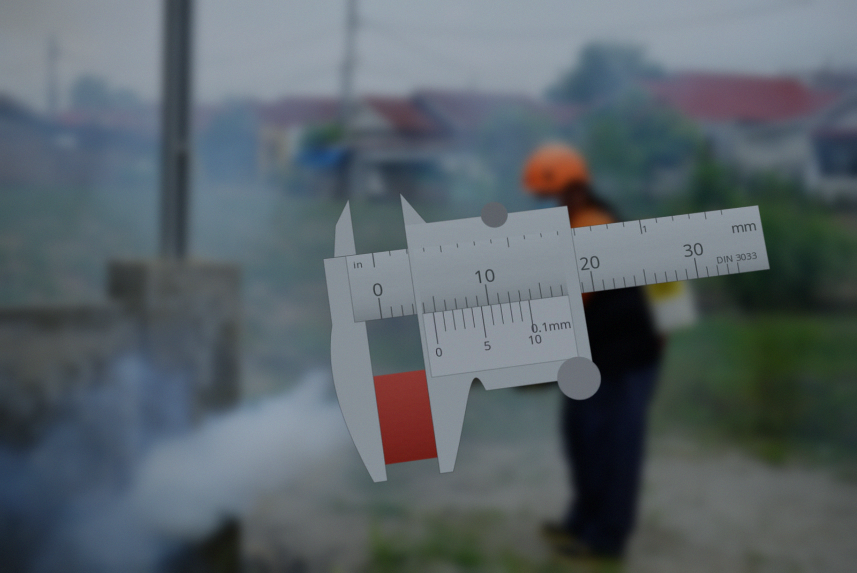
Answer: 4.8 mm
